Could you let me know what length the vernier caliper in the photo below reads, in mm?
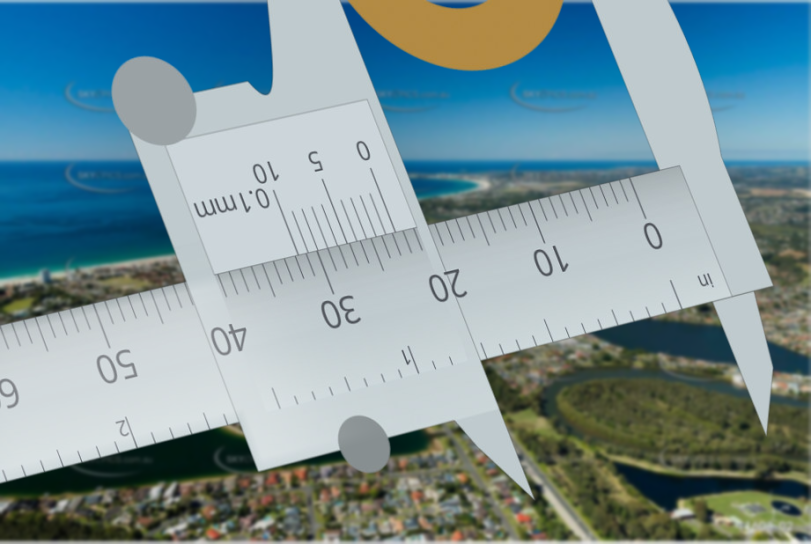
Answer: 22.7 mm
